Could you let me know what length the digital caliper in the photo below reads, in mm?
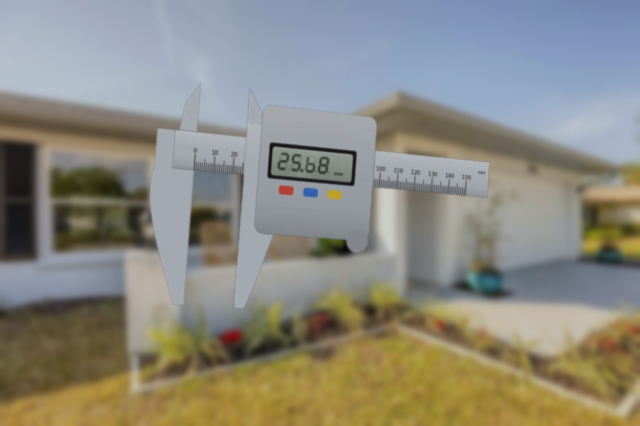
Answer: 25.68 mm
